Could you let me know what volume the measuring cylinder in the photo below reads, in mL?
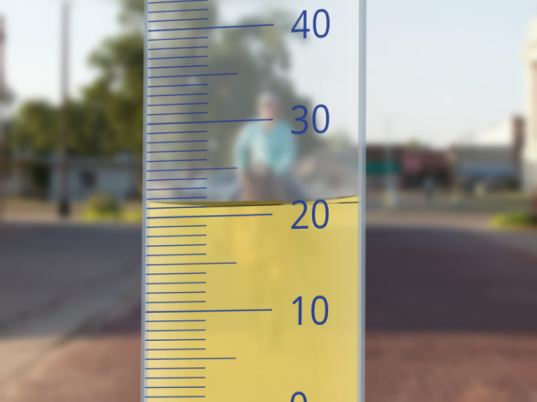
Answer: 21 mL
